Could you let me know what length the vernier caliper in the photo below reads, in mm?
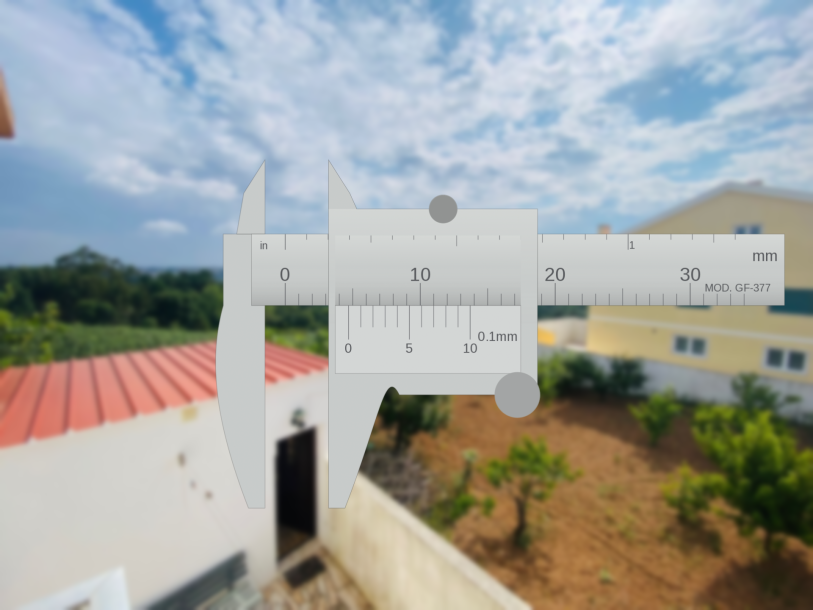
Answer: 4.7 mm
